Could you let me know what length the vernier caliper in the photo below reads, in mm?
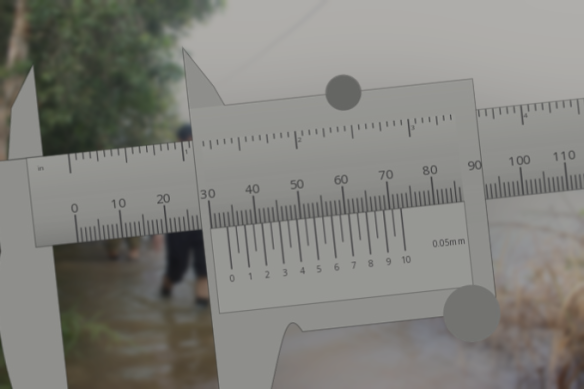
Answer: 33.5 mm
